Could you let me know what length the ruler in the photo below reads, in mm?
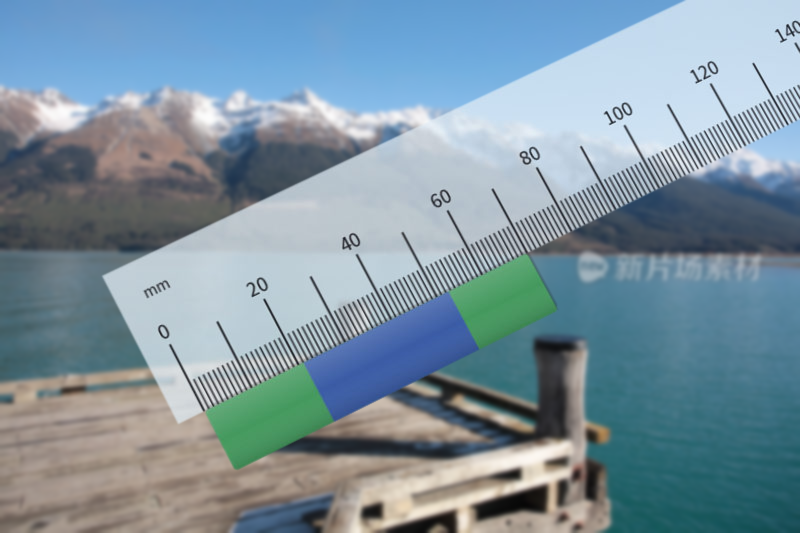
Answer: 70 mm
